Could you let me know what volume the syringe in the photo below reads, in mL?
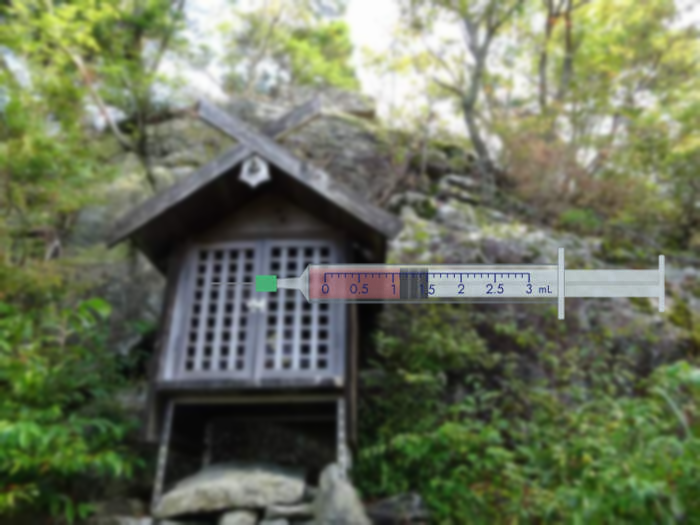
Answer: 1.1 mL
